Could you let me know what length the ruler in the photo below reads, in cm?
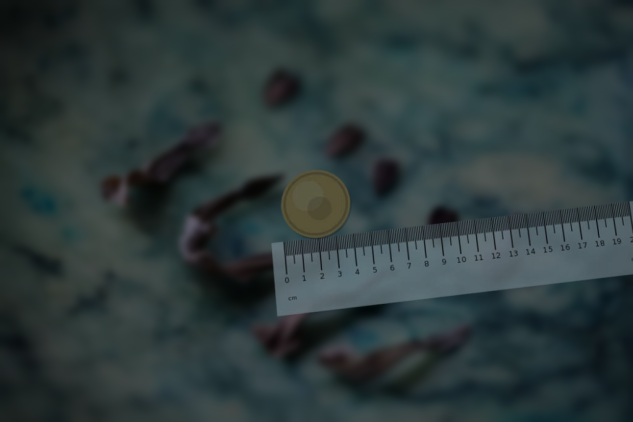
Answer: 4 cm
